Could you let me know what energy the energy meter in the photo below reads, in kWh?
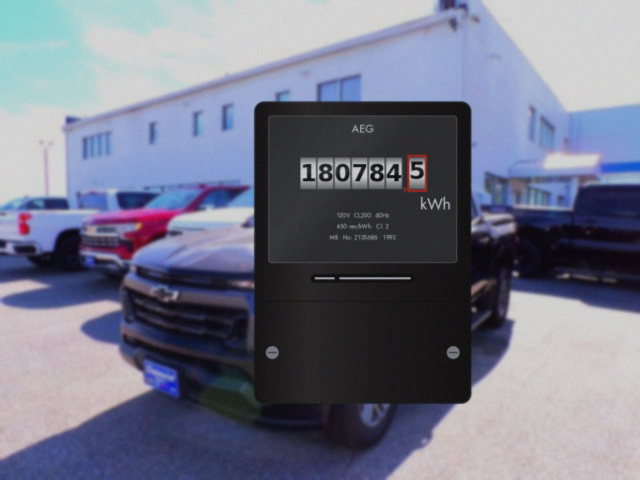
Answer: 180784.5 kWh
